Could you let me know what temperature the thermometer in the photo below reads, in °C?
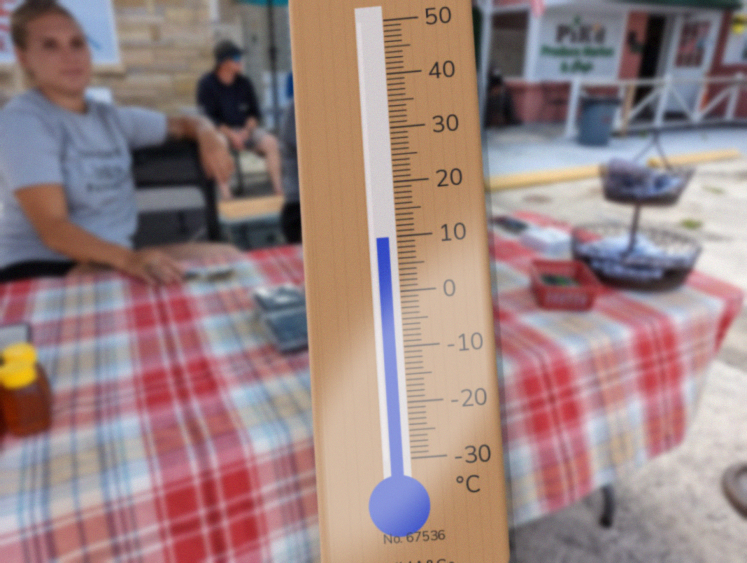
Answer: 10 °C
